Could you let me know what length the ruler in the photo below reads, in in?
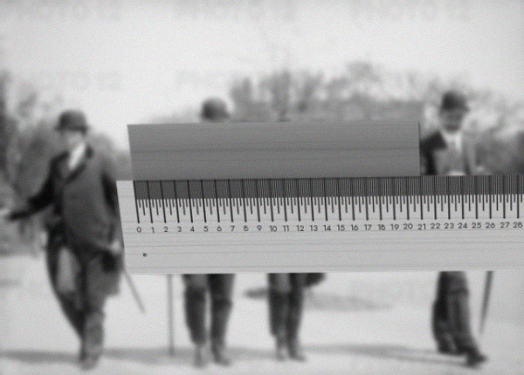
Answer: 21 in
